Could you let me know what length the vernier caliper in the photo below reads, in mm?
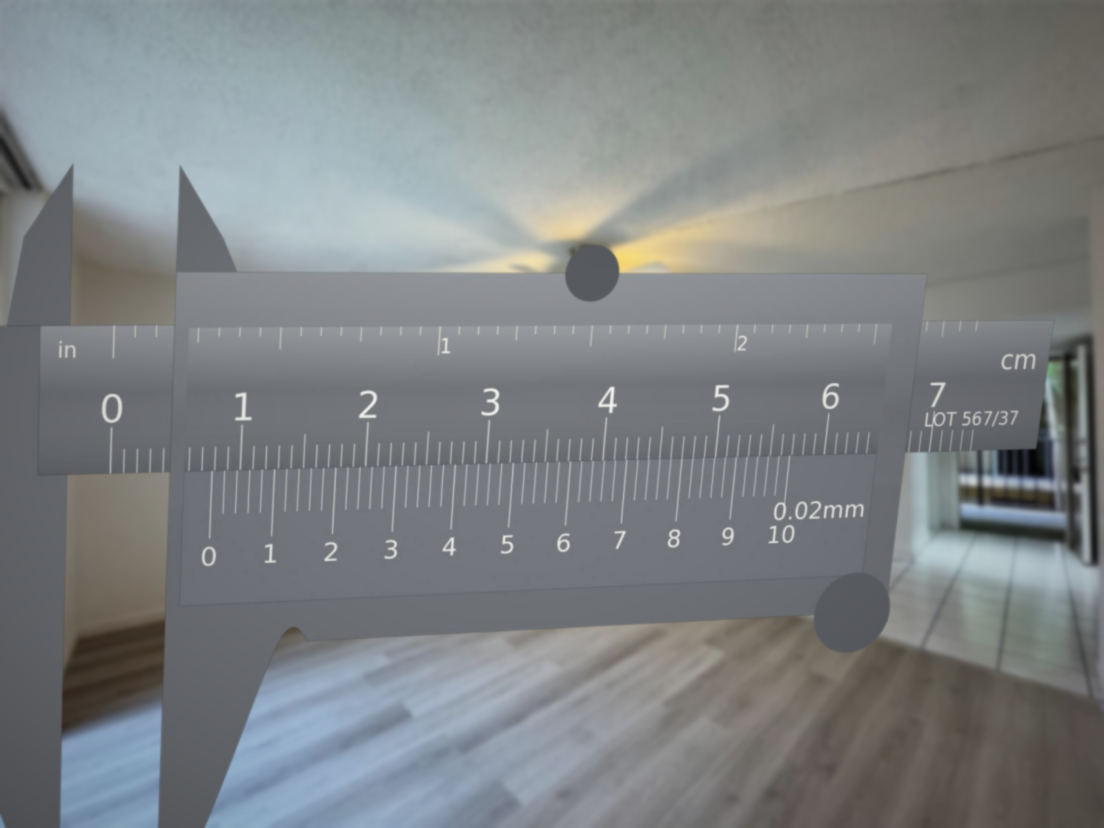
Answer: 7.8 mm
